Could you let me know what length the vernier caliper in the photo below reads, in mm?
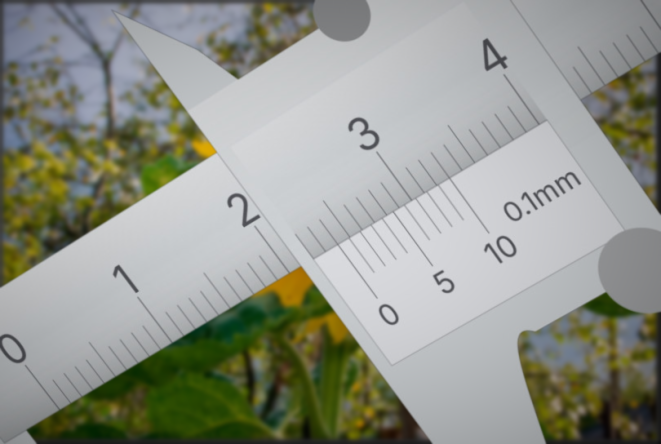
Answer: 24.0 mm
